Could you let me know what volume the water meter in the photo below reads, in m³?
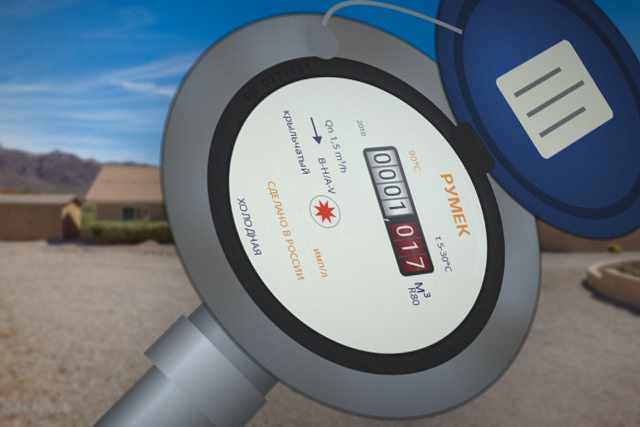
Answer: 1.017 m³
